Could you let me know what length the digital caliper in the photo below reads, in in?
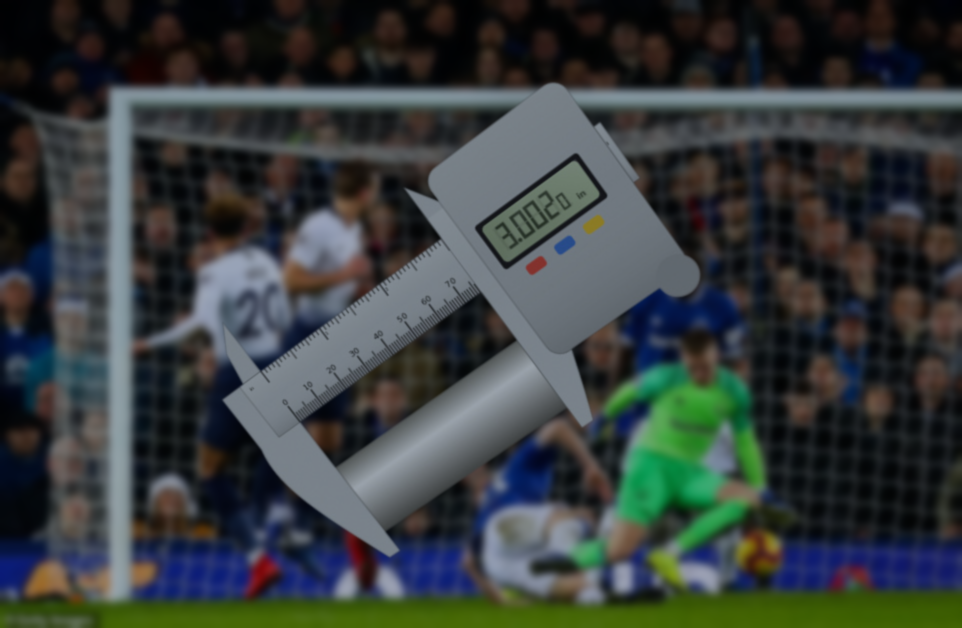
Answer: 3.0020 in
